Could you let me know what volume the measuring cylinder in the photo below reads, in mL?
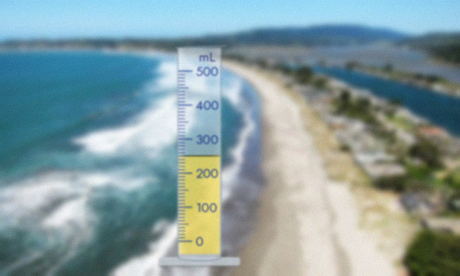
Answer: 250 mL
